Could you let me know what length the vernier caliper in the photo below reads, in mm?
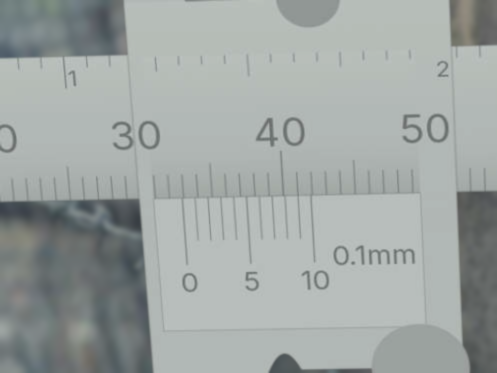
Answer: 32.9 mm
